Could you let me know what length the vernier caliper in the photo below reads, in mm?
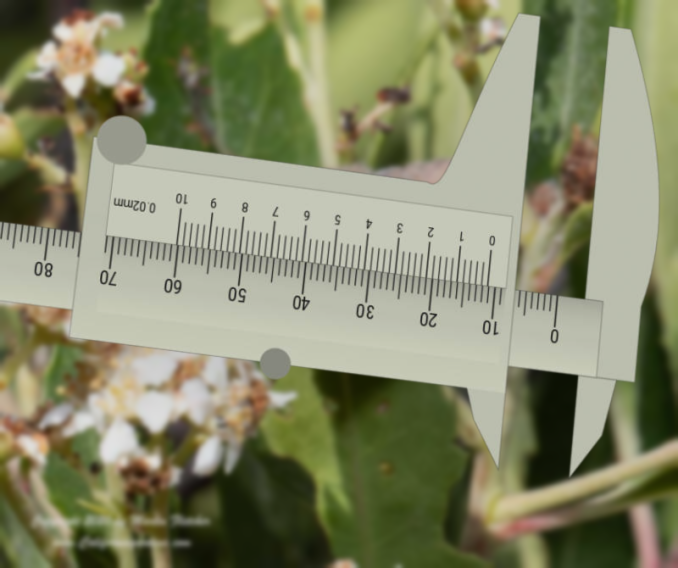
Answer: 11.2 mm
